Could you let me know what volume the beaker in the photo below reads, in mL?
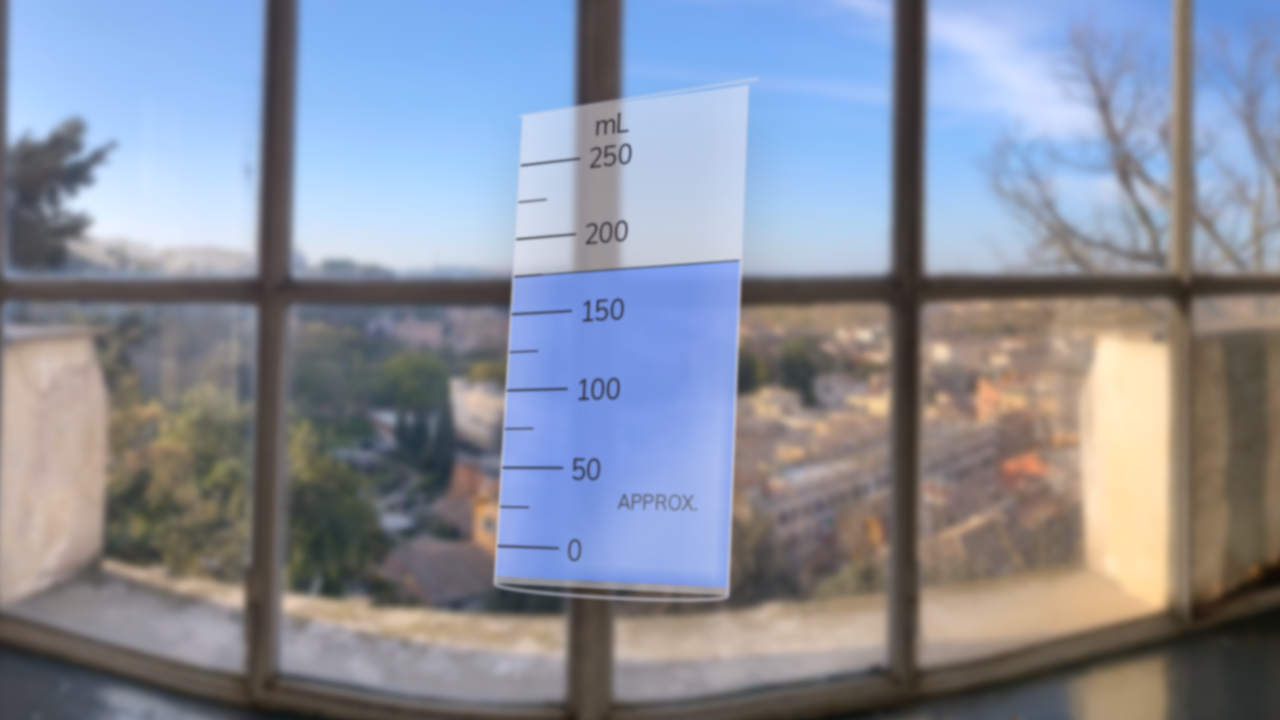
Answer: 175 mL
